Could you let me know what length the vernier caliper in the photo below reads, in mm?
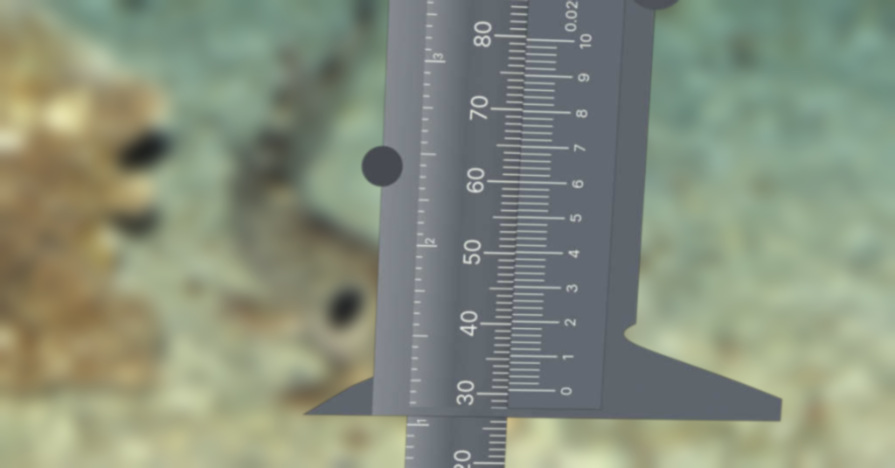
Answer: 30.6 mm
